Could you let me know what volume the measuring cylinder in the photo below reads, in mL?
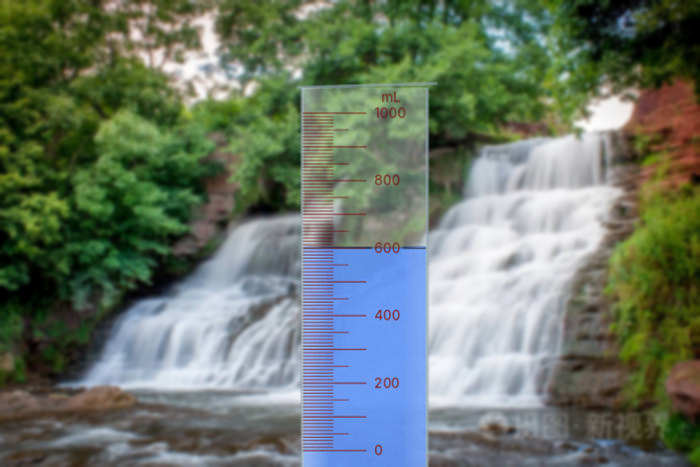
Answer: 600 mL
